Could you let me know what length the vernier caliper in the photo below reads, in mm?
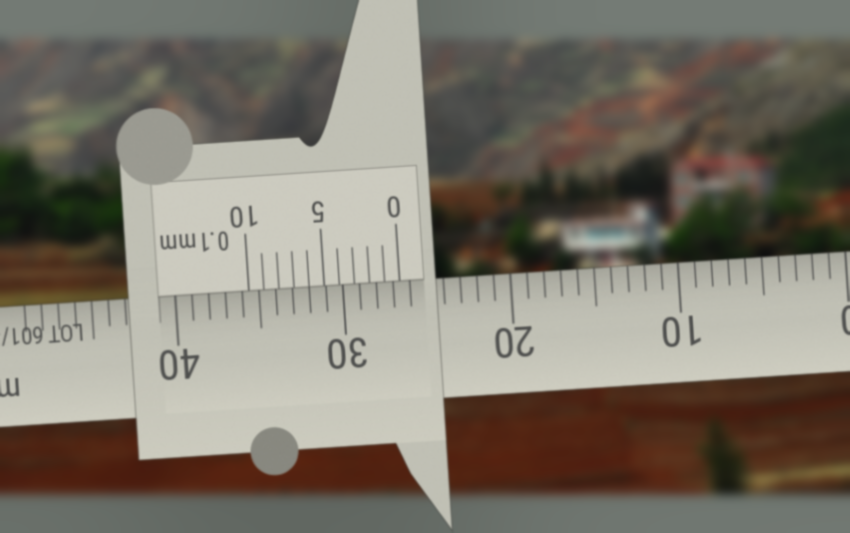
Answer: 26.6 mm
